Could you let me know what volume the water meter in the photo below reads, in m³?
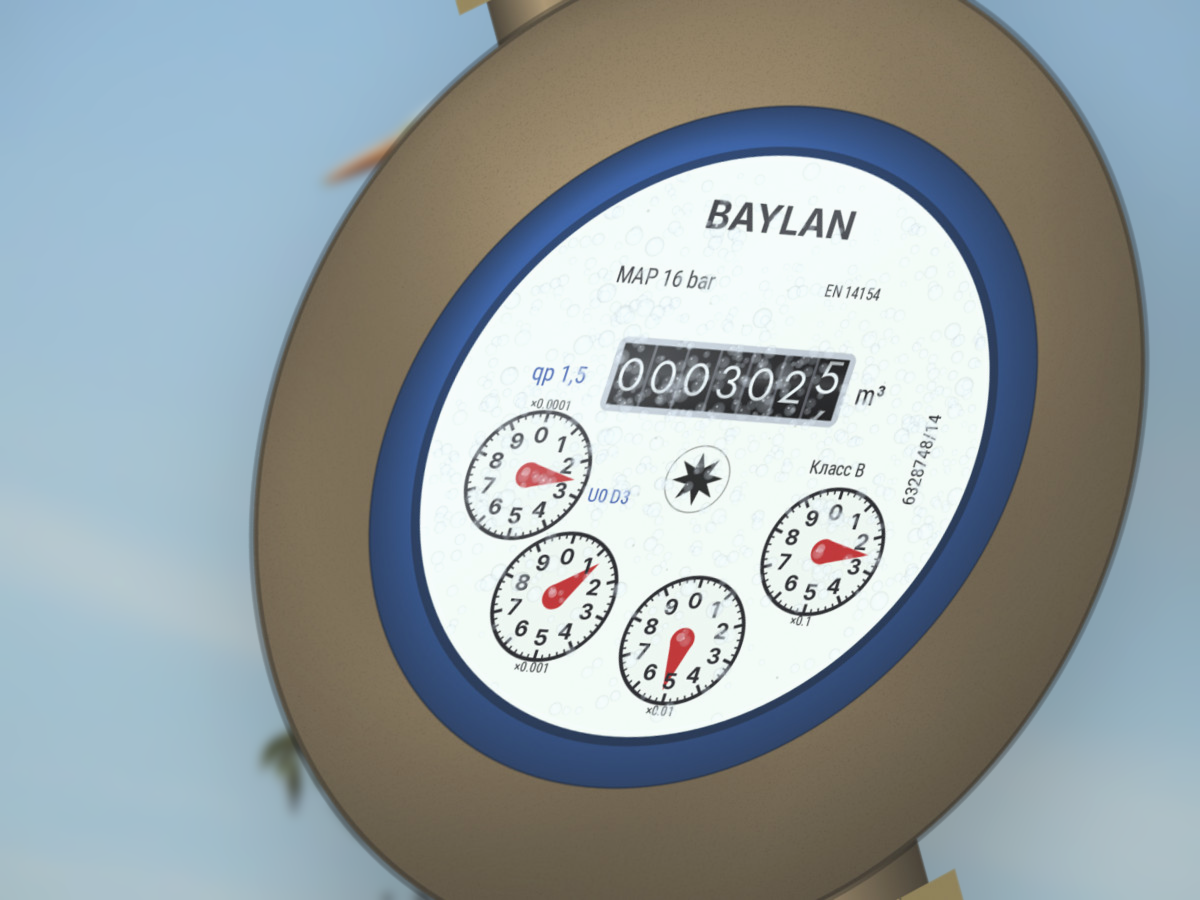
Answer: 3025.2512 m³
